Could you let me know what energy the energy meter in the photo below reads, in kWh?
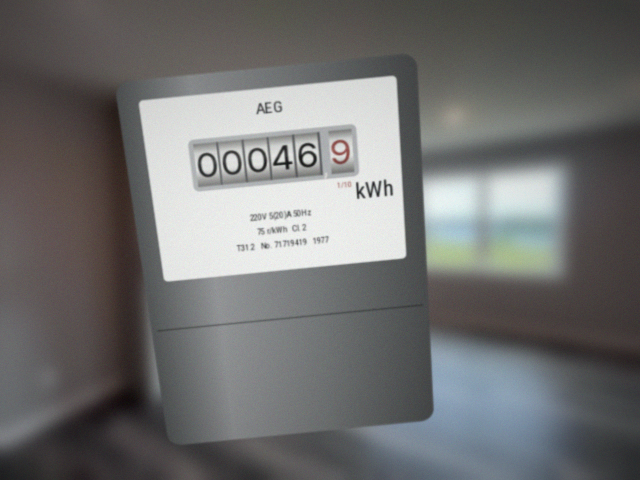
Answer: 46.9 kWh
